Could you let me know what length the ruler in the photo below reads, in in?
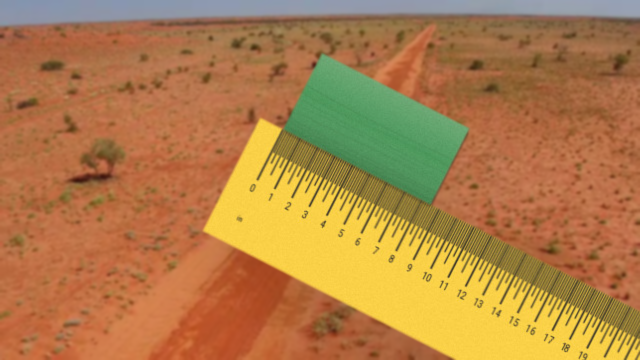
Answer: 8.5 in
